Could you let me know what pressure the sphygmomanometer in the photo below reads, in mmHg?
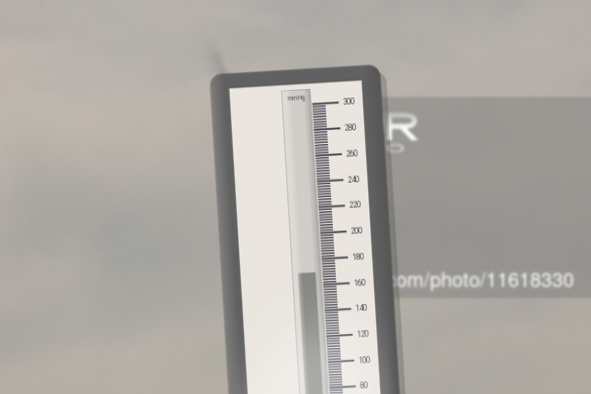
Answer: 170 mmHg
